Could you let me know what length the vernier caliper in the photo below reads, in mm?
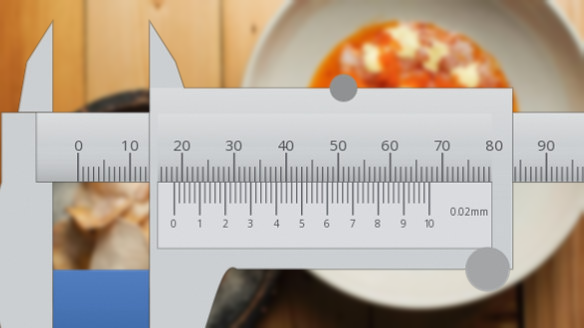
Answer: 18.5 mm
